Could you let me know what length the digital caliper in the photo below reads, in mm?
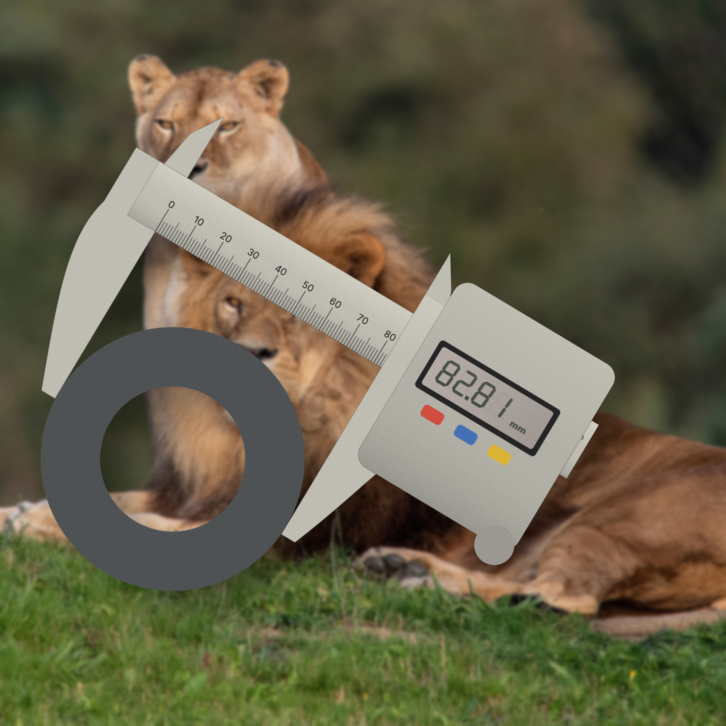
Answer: 82.81 mm
